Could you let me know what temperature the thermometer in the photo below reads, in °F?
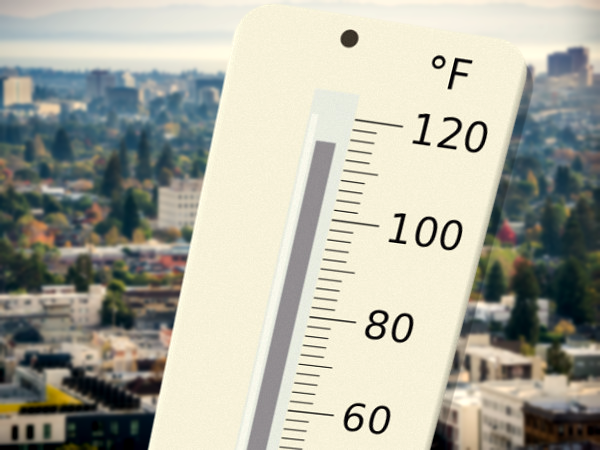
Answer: 115 °F
